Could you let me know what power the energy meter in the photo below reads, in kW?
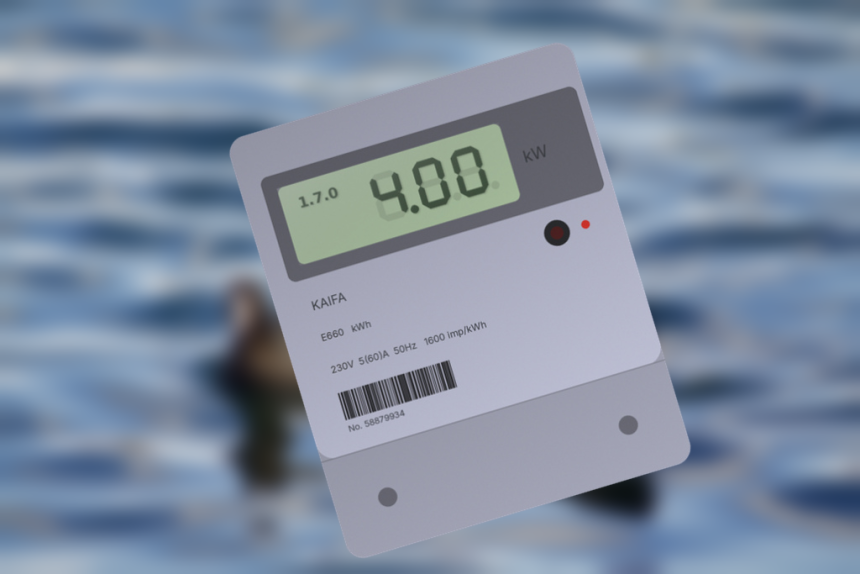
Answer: 4.00 kW
